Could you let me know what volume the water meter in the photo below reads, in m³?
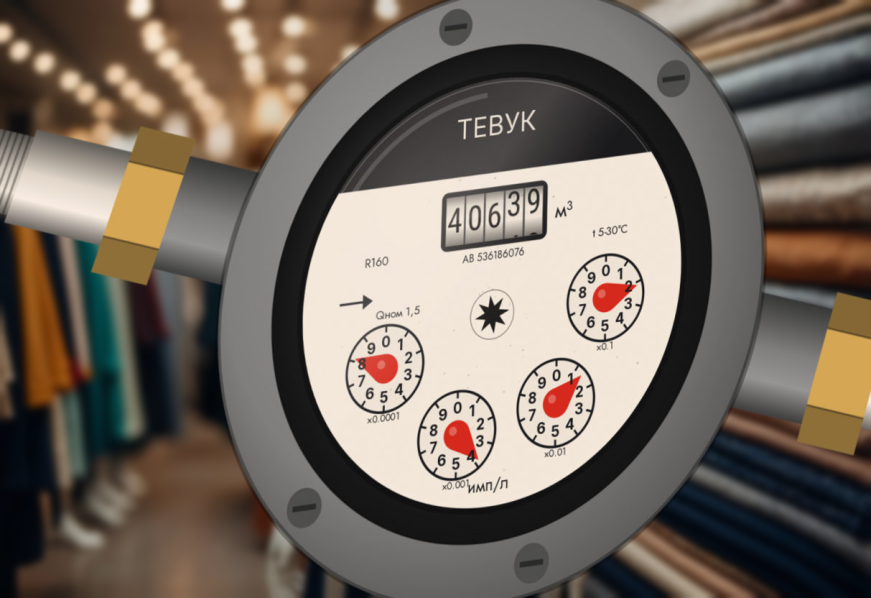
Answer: 40639.2138 m³
